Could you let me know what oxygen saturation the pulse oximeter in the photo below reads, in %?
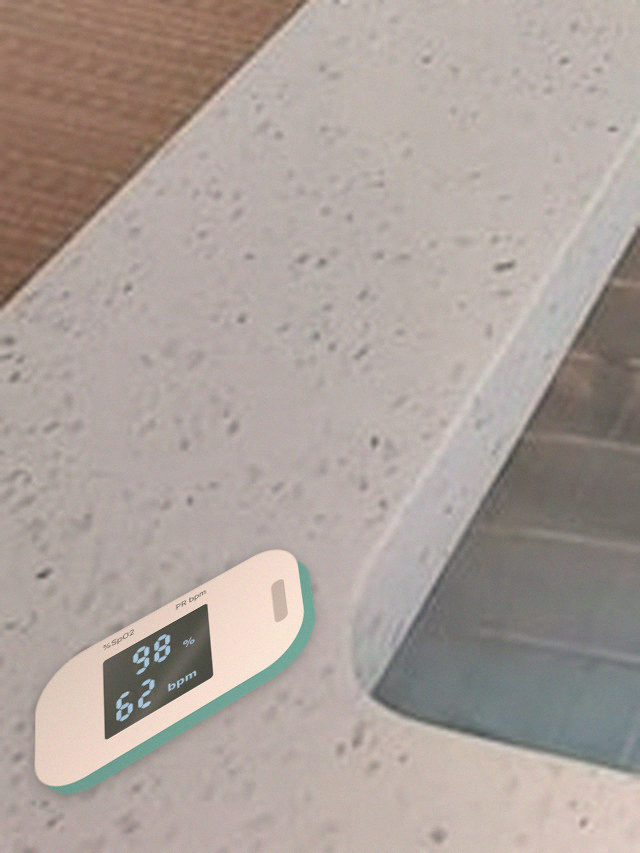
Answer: 98 %
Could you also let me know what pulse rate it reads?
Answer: 62 bpm
